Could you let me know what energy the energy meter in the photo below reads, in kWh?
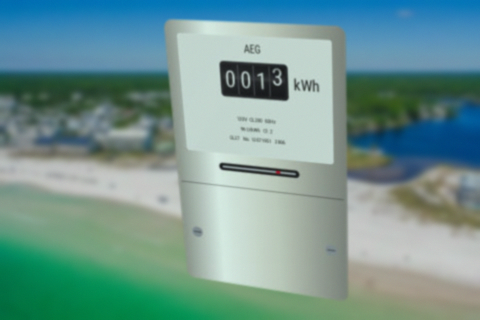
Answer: 13 kWh
